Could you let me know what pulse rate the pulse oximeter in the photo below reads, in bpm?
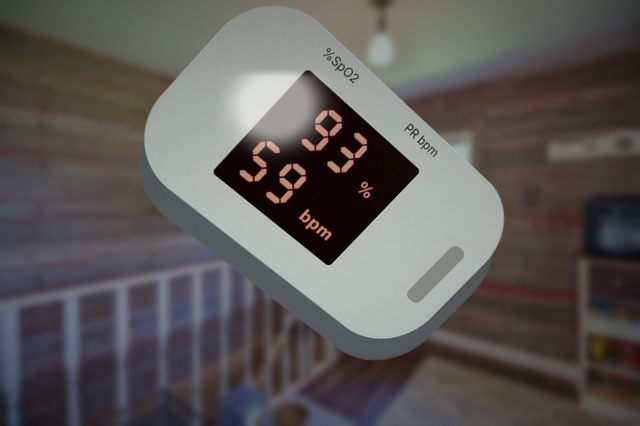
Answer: 59 bpm
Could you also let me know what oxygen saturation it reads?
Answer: 93 %
